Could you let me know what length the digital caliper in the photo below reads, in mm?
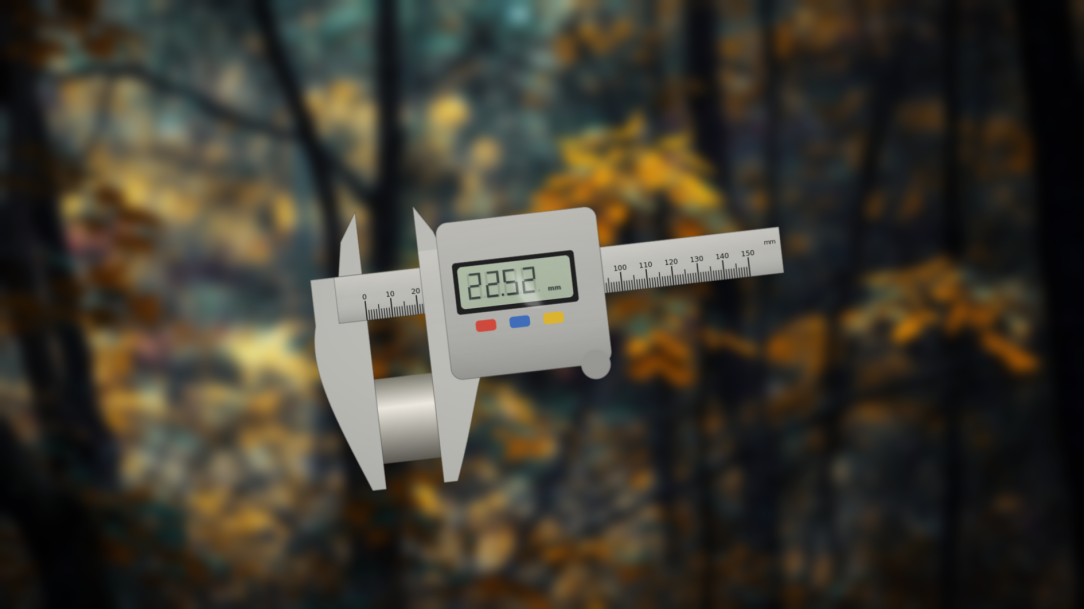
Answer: 22.52 mm
